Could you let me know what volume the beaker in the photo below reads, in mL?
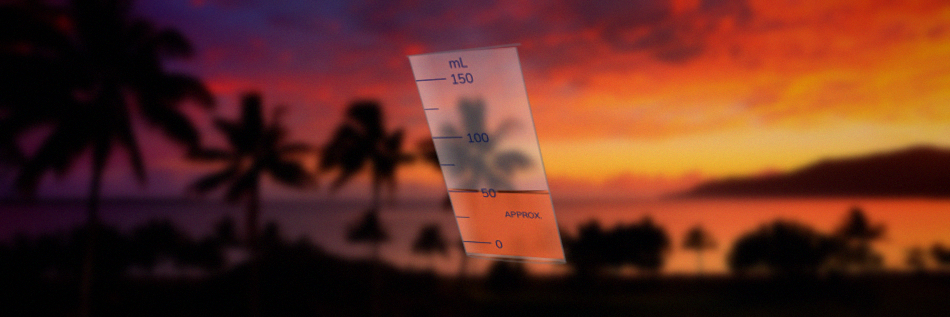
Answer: 50 mL
